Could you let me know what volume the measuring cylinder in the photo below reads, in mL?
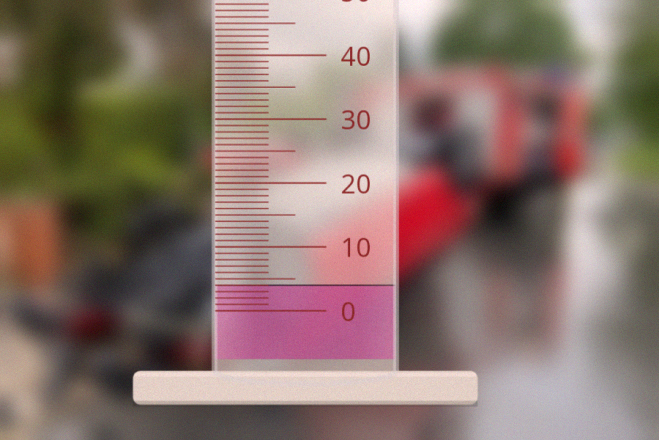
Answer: 4 mL
